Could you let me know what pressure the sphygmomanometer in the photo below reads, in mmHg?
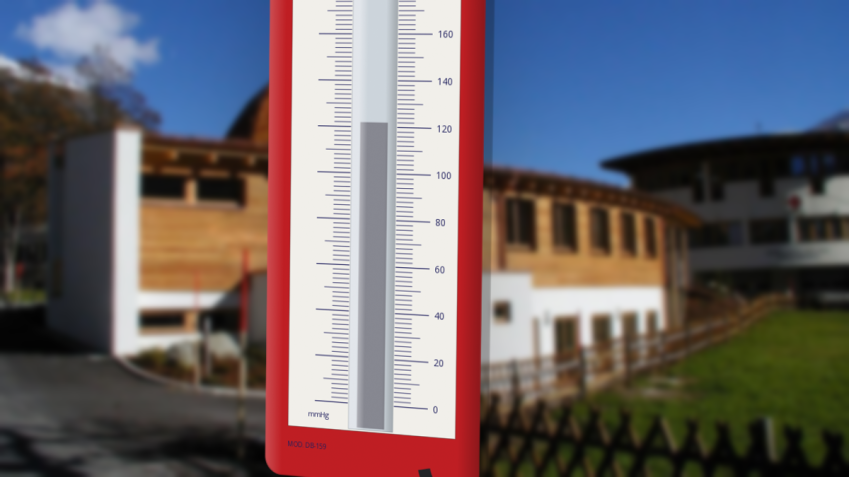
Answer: 122 mmHg
